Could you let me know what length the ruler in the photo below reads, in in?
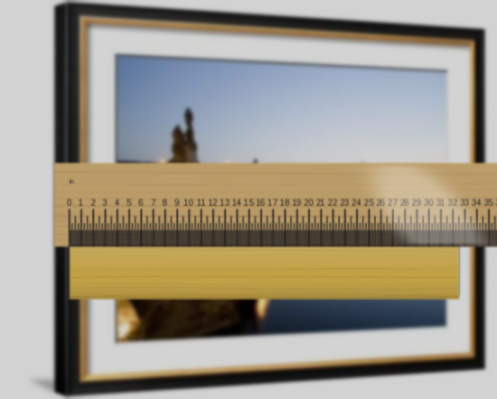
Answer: 32.5 in
